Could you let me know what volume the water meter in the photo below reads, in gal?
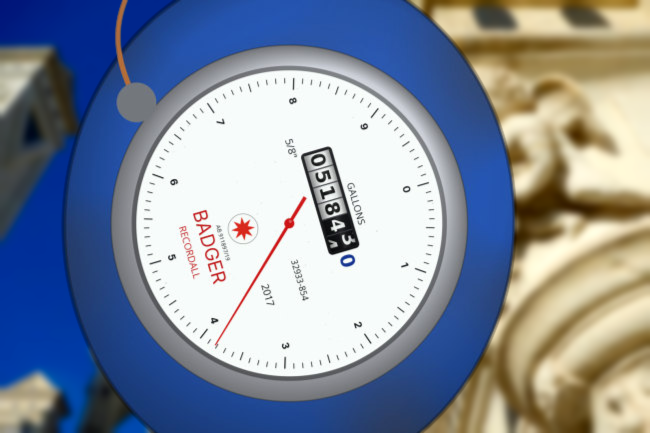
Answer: 518433.8 gal
